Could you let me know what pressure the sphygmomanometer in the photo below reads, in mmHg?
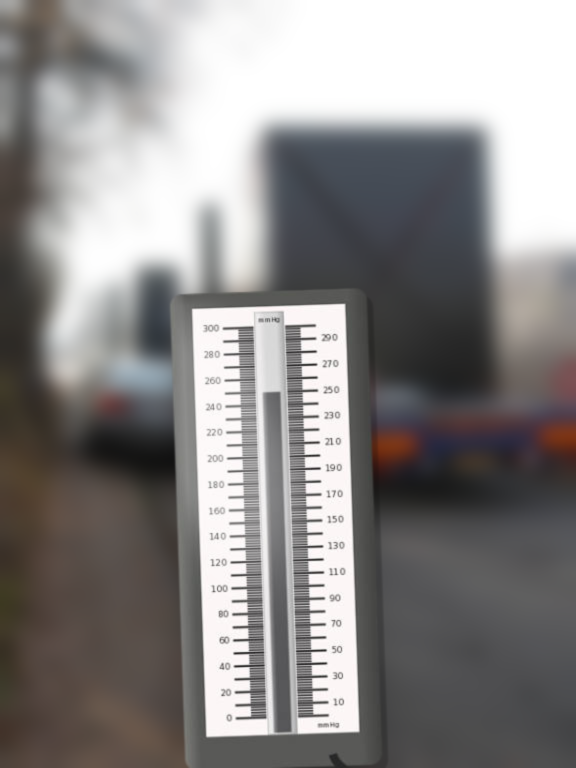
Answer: 250 mmHg
